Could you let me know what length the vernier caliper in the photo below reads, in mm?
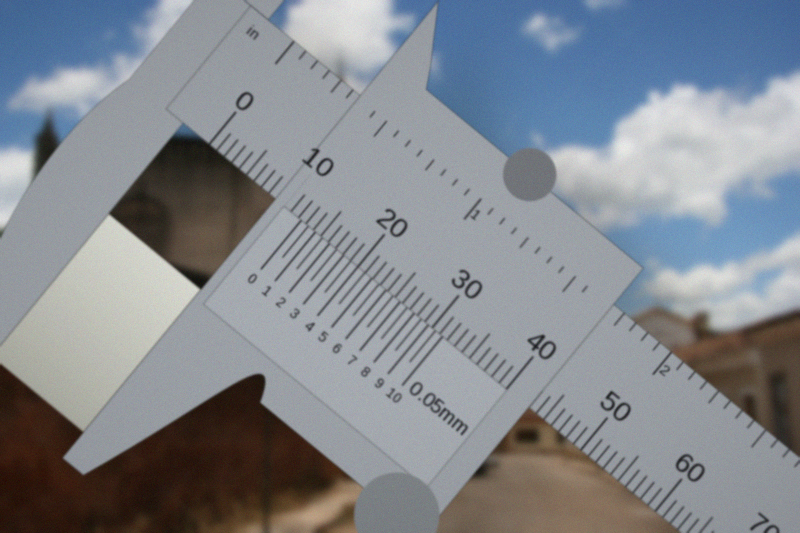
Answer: 12.4 mm
